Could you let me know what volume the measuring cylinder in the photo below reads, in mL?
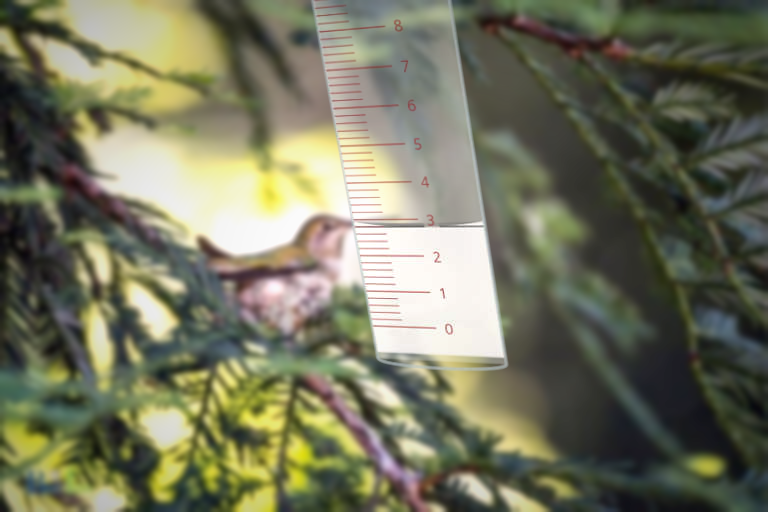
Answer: 2.8 mL
